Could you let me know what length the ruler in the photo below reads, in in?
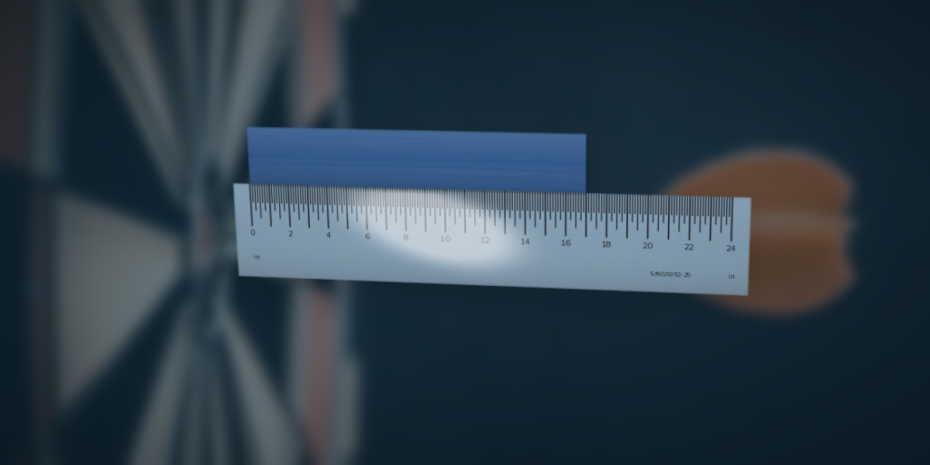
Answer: 17 in
